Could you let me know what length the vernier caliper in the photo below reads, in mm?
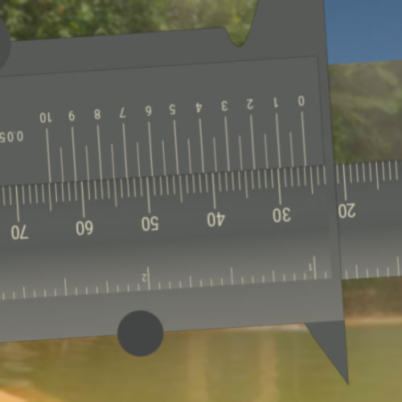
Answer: 25.8 mm
